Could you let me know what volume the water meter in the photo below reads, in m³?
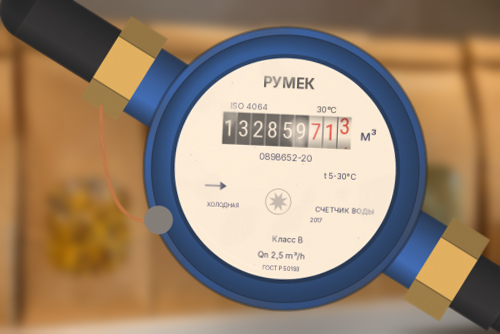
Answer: 132859.713 m³
